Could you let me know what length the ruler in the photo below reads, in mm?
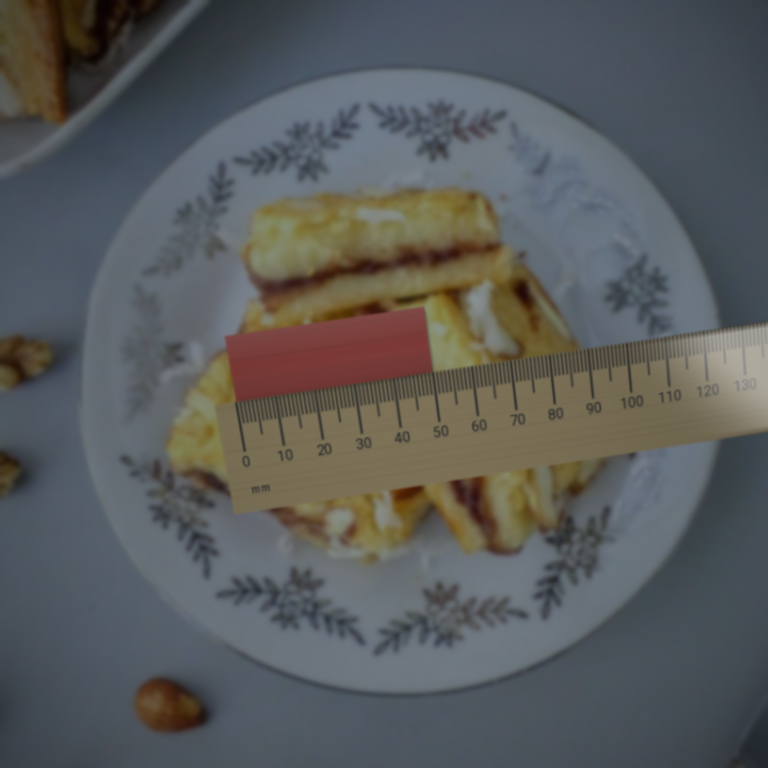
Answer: 50 mm
